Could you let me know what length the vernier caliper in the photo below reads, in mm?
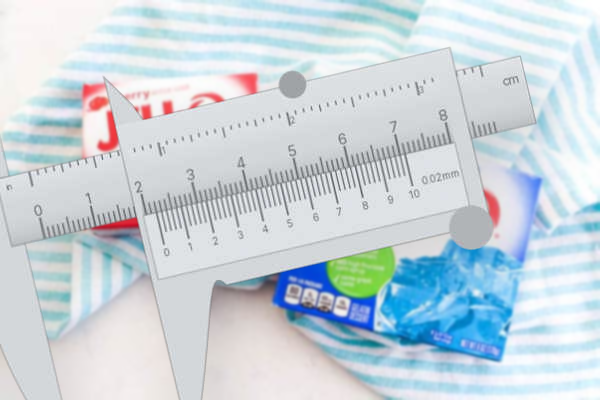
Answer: 22.0 mm
